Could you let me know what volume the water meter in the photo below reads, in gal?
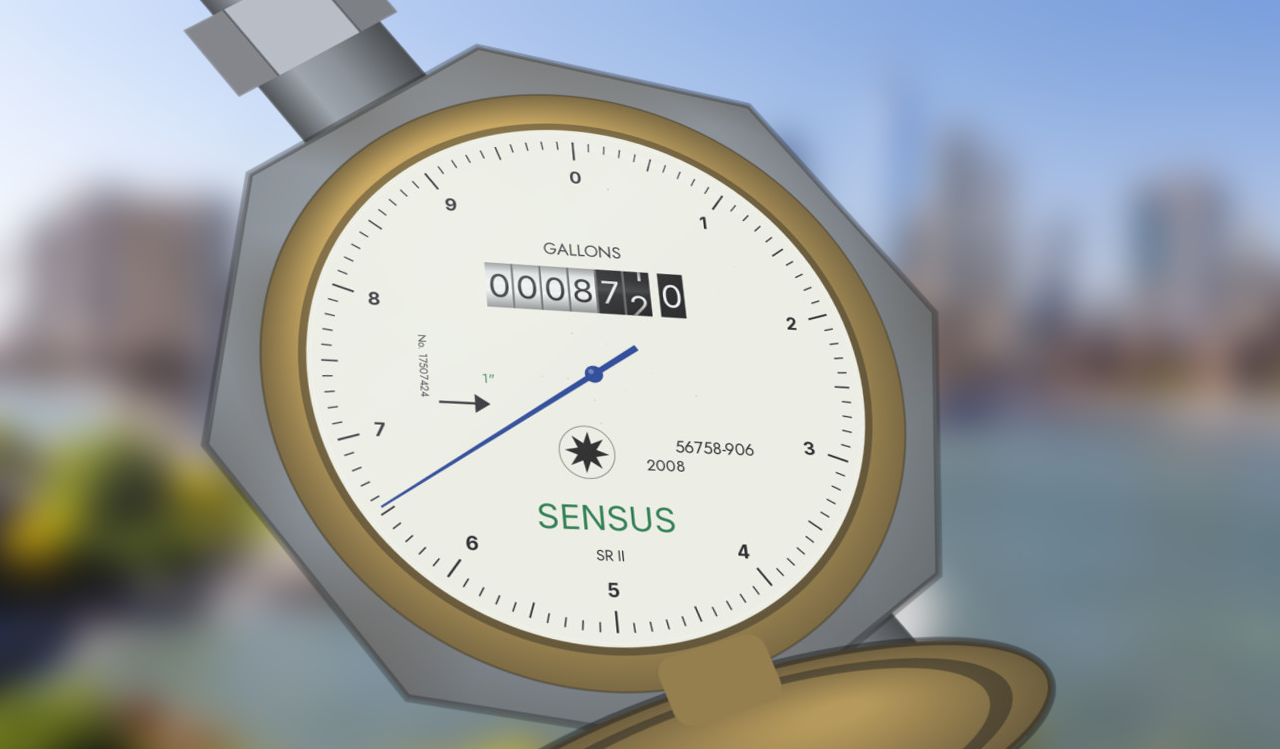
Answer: 8716.5 gal
